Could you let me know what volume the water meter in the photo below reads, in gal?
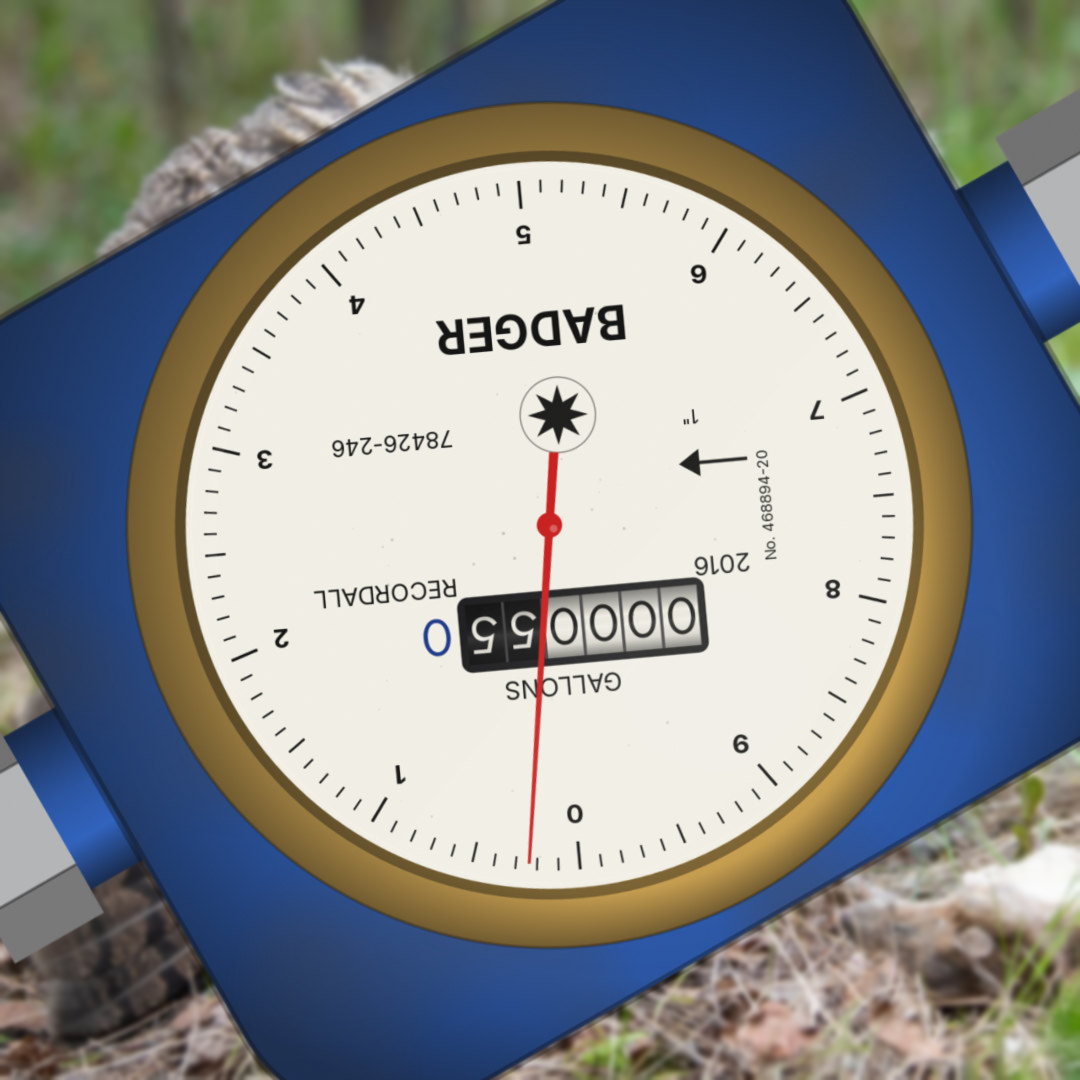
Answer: 550.2 gal
